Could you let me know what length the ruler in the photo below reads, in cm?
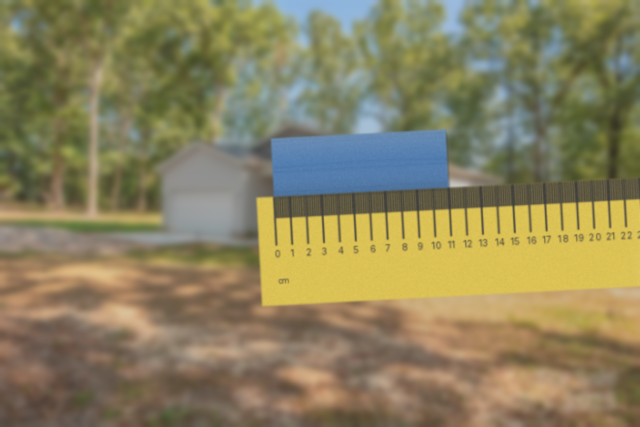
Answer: 11 cm
